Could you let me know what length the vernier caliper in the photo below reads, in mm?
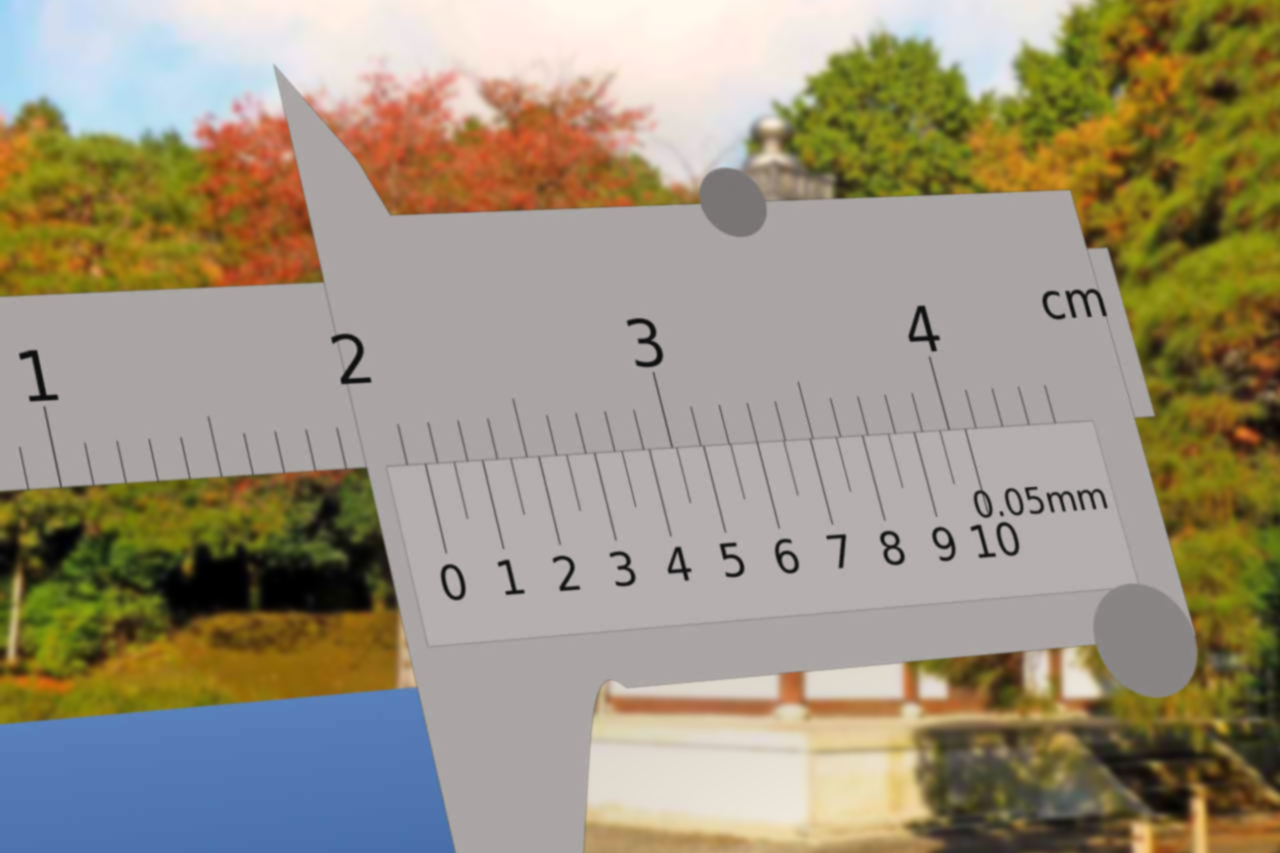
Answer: 21.6 mm
